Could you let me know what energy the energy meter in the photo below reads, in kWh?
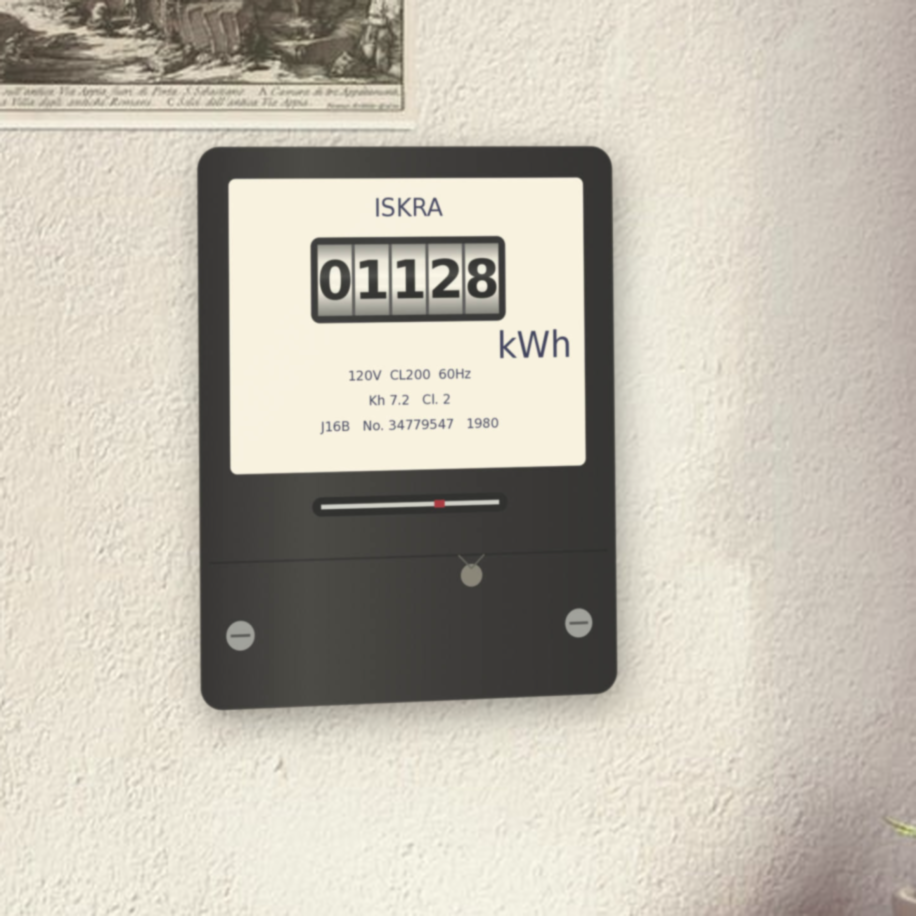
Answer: 1128 kWh
